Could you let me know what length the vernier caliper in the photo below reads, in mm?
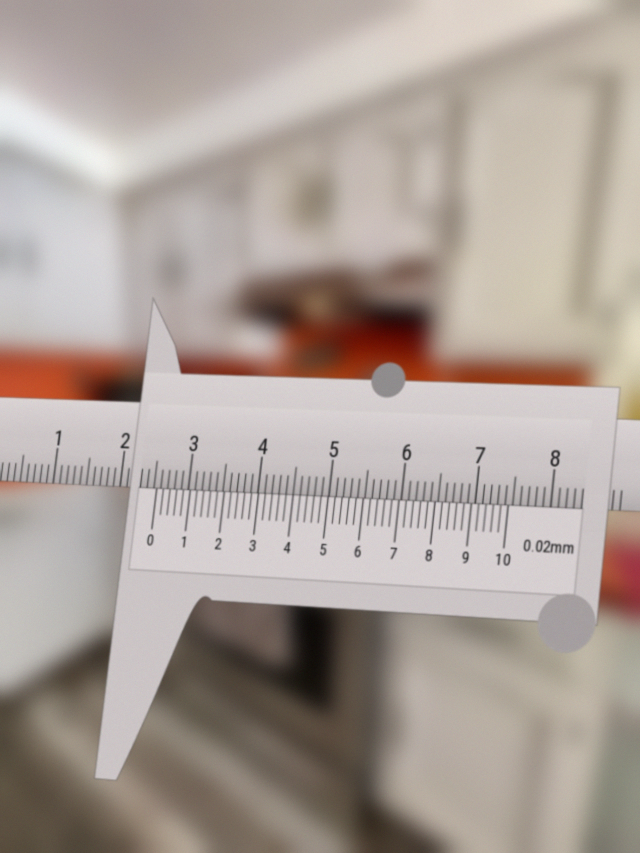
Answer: 25.4 mm
